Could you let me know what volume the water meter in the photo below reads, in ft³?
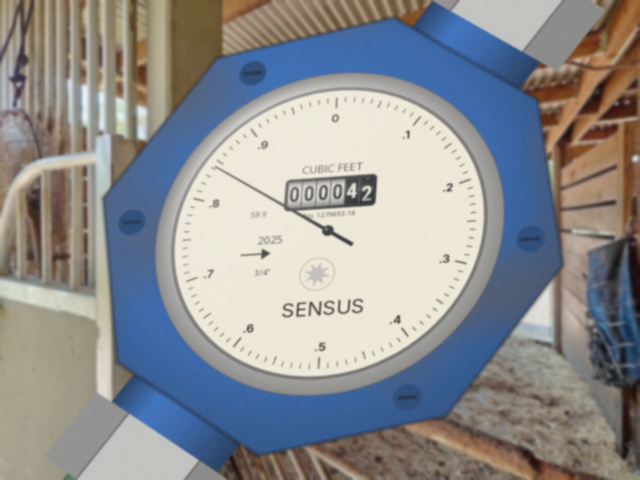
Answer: 41.84 ft³
